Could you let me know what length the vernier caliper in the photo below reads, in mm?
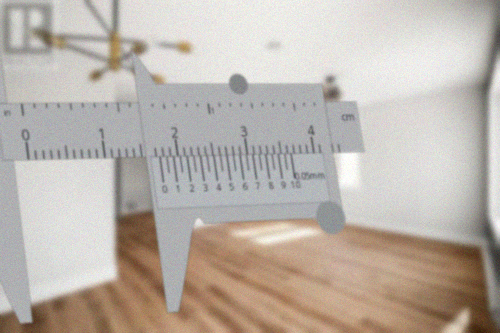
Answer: 17.5 mm
